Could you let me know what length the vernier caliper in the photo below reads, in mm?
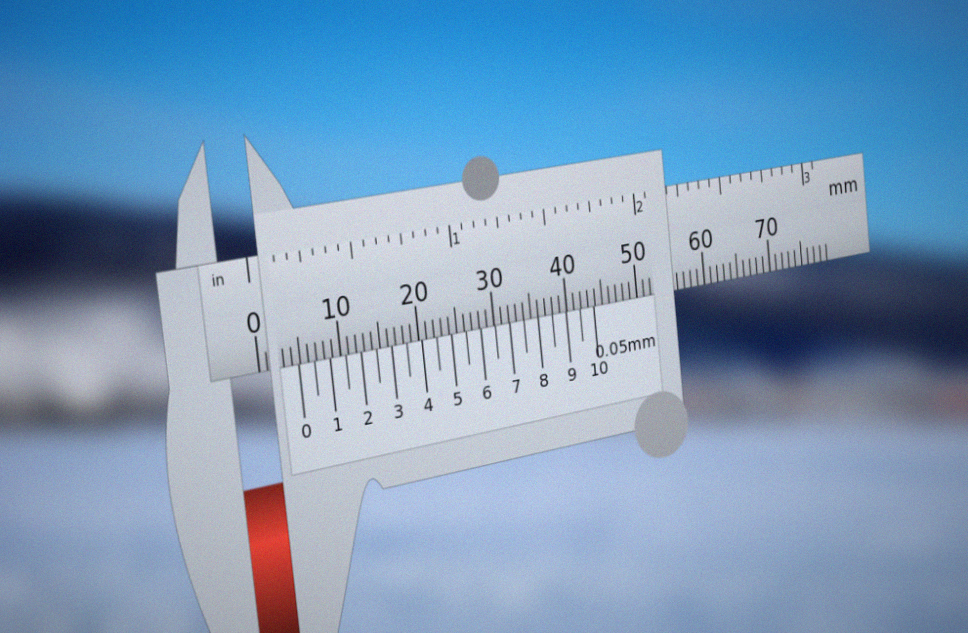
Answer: 4.8 mm
